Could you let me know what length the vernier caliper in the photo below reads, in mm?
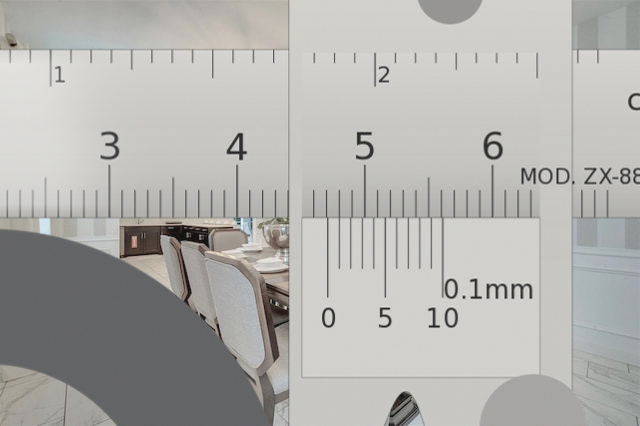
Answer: 47.1 mm
